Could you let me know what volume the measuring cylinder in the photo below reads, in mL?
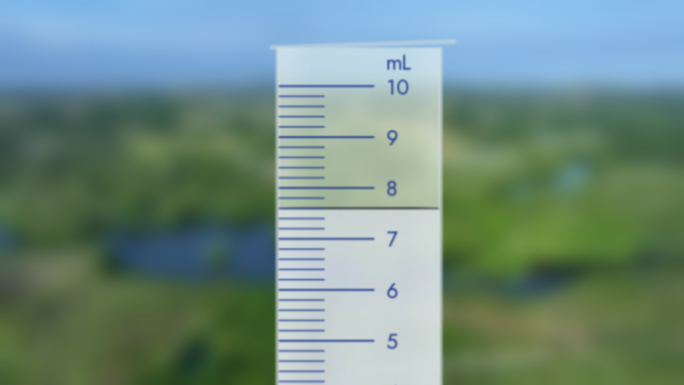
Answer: 7.6 mL
